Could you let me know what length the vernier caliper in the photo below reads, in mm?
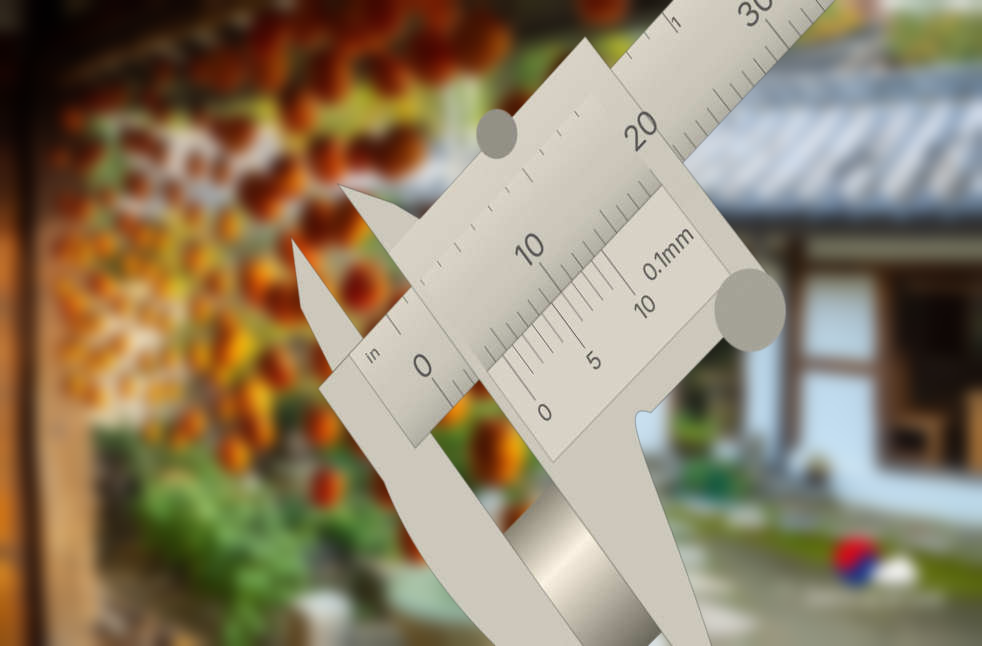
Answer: 4.6 mm
